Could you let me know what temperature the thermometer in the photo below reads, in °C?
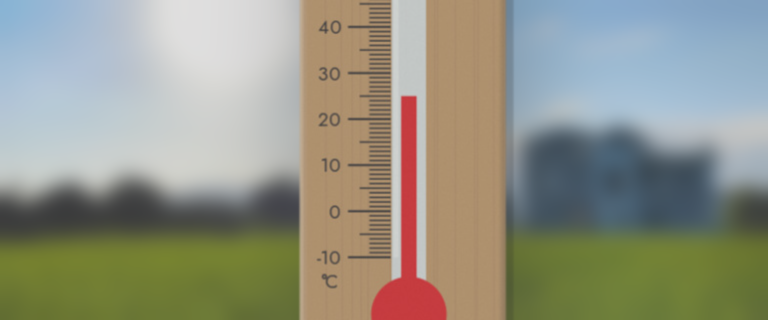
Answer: 25 °C
